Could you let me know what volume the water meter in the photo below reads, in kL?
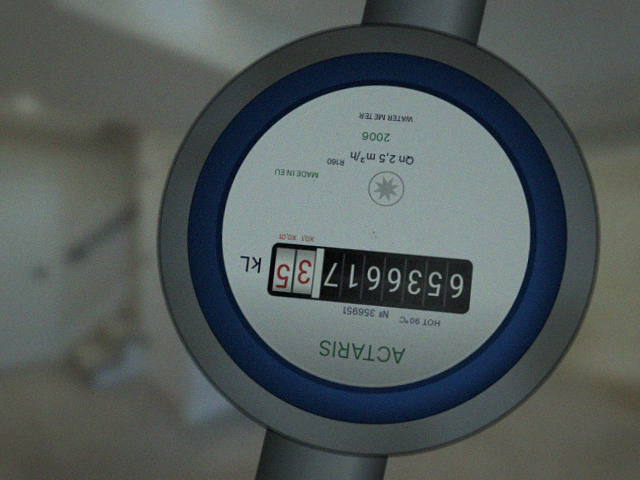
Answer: 6536617.35 kL
